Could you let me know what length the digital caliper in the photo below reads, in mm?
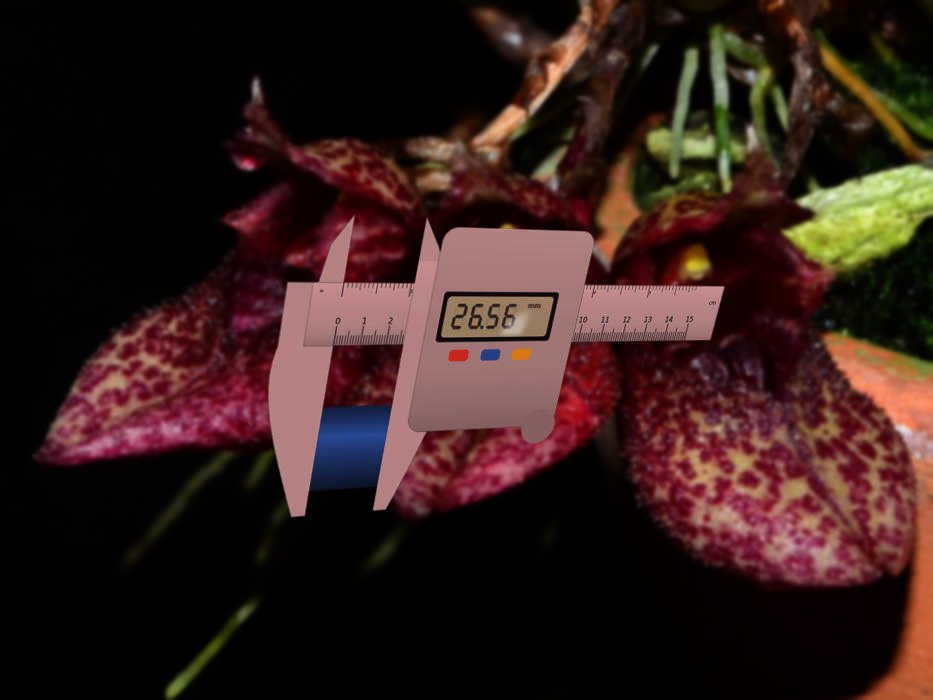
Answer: 26.56 mm
